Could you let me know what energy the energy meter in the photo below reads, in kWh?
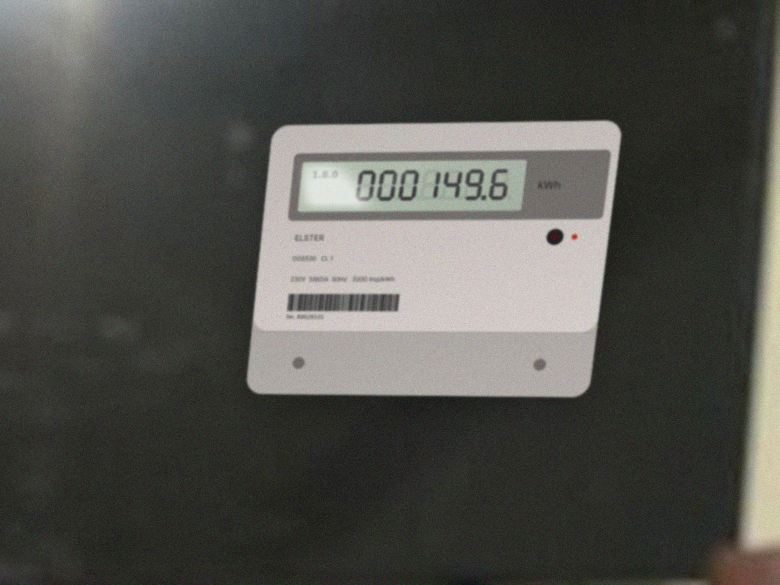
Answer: 149.6 kWh
